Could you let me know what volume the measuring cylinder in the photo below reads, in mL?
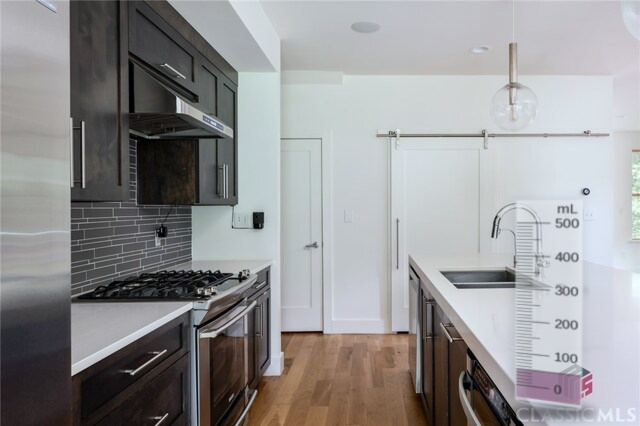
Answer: 50 mL
